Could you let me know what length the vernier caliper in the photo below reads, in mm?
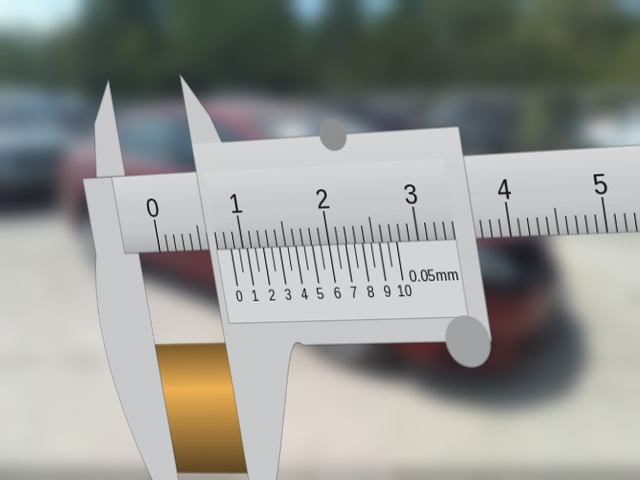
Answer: 8.6 mm
